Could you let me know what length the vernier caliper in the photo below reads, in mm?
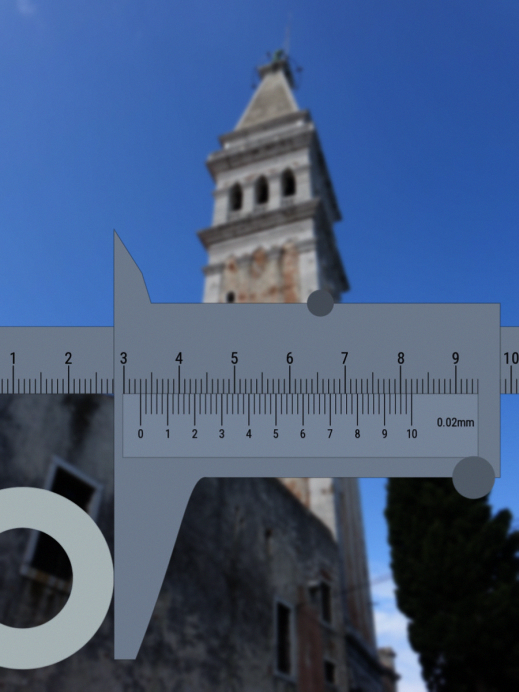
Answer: 33.0 mm
